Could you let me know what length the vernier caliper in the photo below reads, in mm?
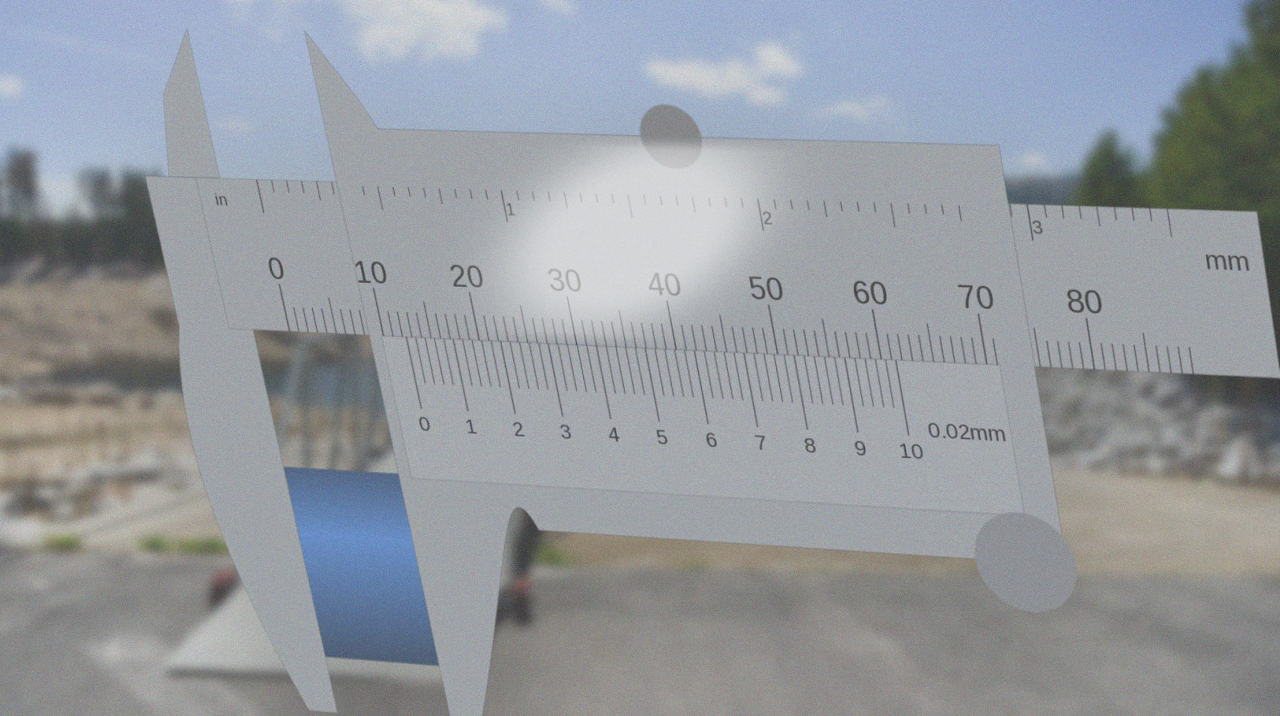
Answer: 12.4 mm
